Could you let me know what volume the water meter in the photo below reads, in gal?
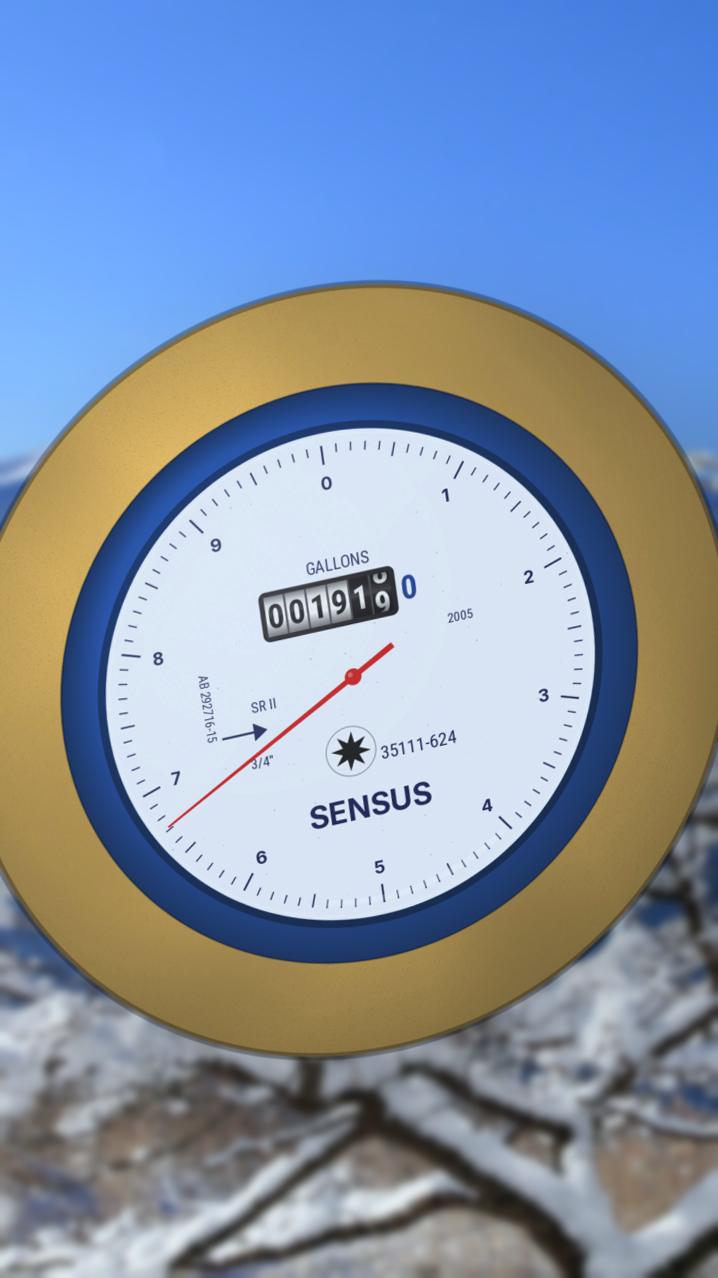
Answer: 19186.7 gal
